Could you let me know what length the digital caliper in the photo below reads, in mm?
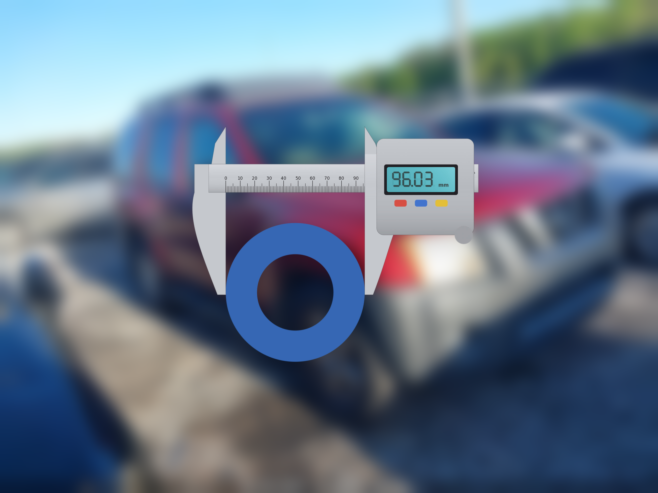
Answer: 96.03 mm
